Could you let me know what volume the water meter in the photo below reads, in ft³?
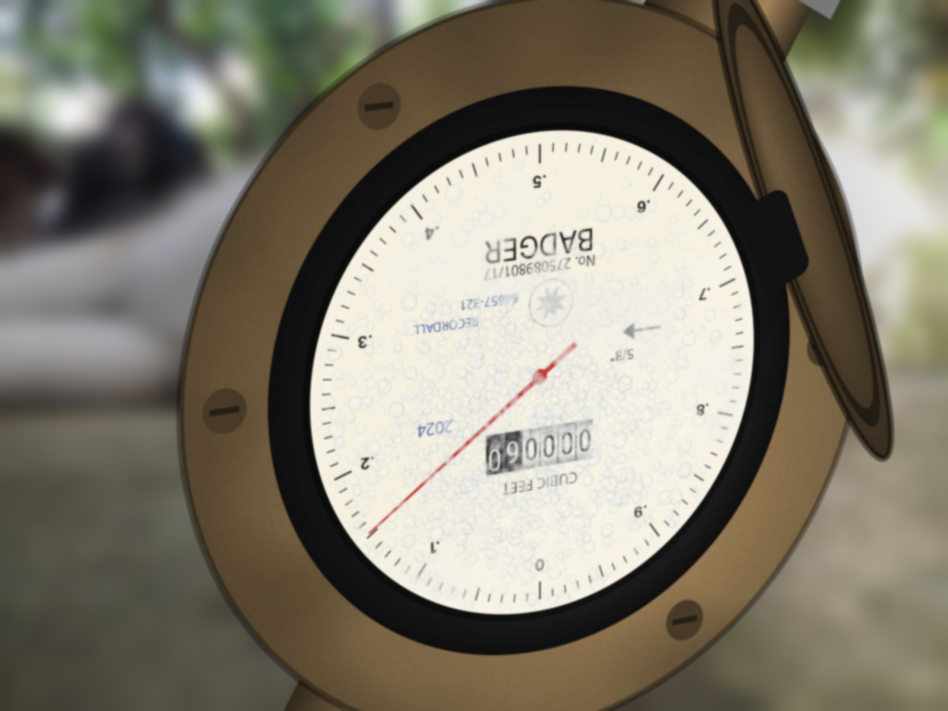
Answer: 60.15 ft³
